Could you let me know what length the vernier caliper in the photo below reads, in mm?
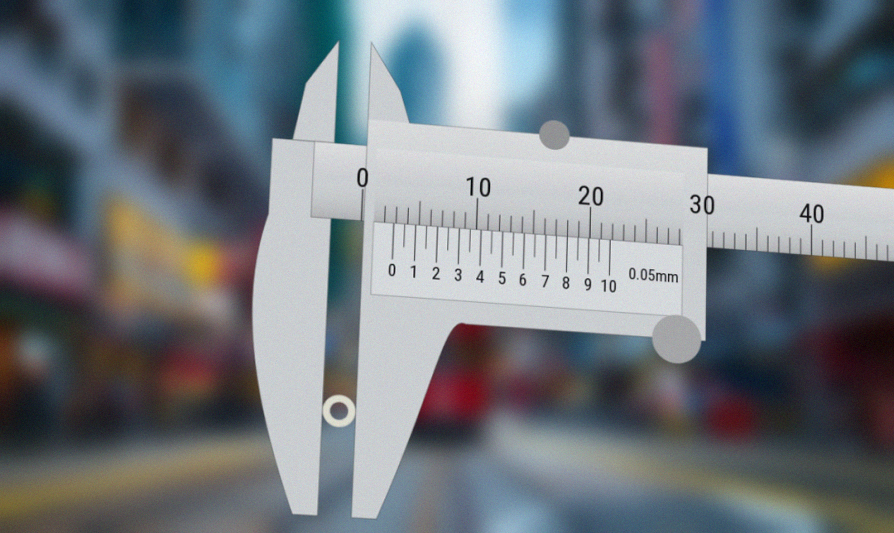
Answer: 2.8 mm
